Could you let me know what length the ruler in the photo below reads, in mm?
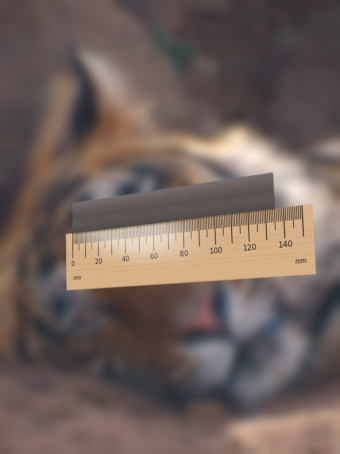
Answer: 135 mm
